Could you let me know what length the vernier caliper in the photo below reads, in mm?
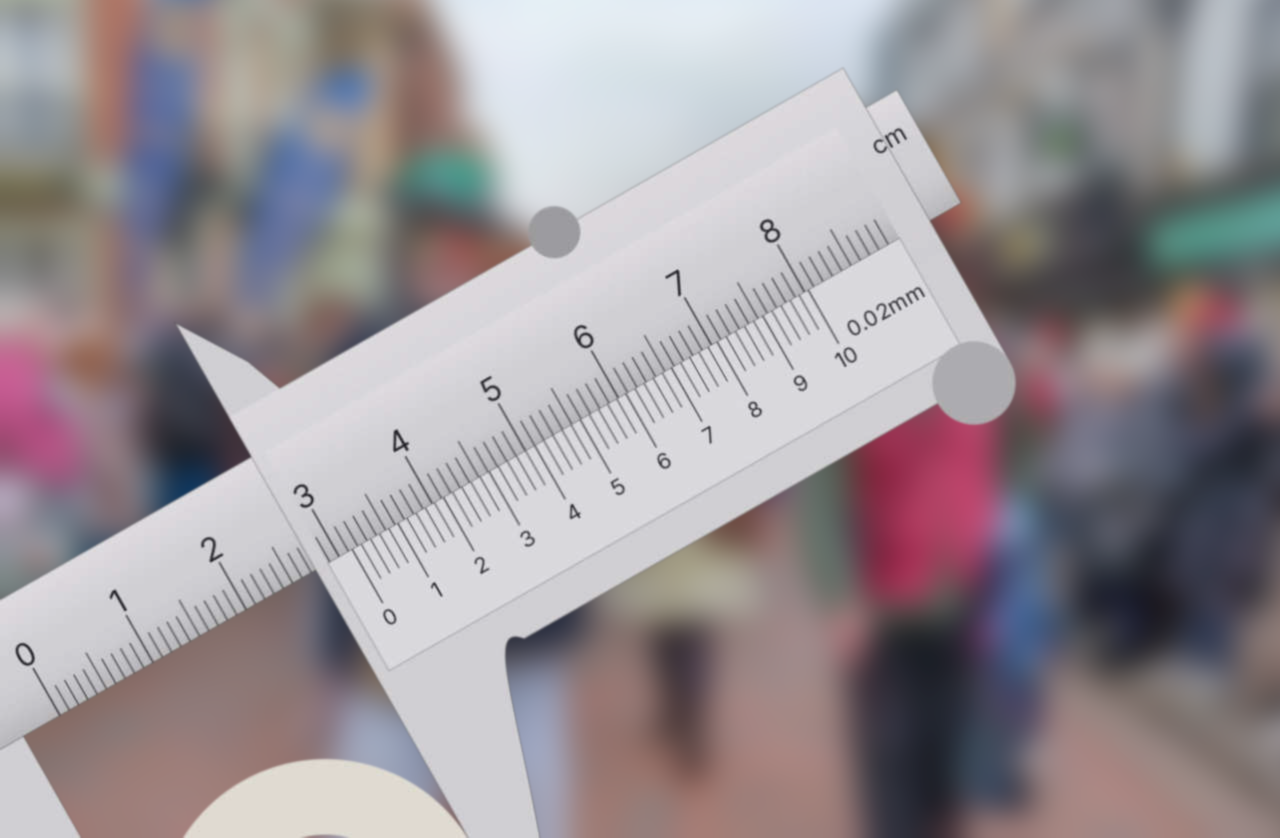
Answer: 31.4 mm
